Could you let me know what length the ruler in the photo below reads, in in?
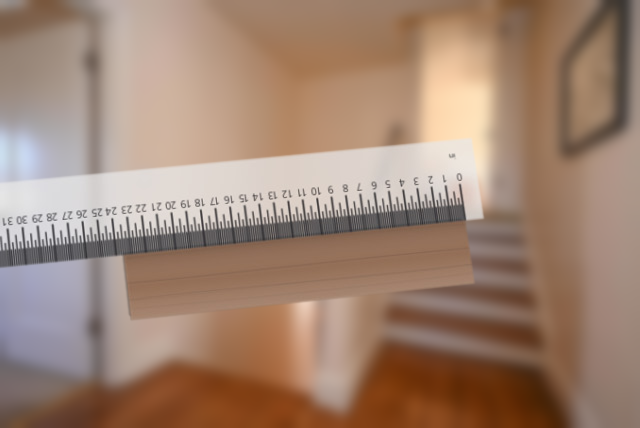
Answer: 23.5 in
